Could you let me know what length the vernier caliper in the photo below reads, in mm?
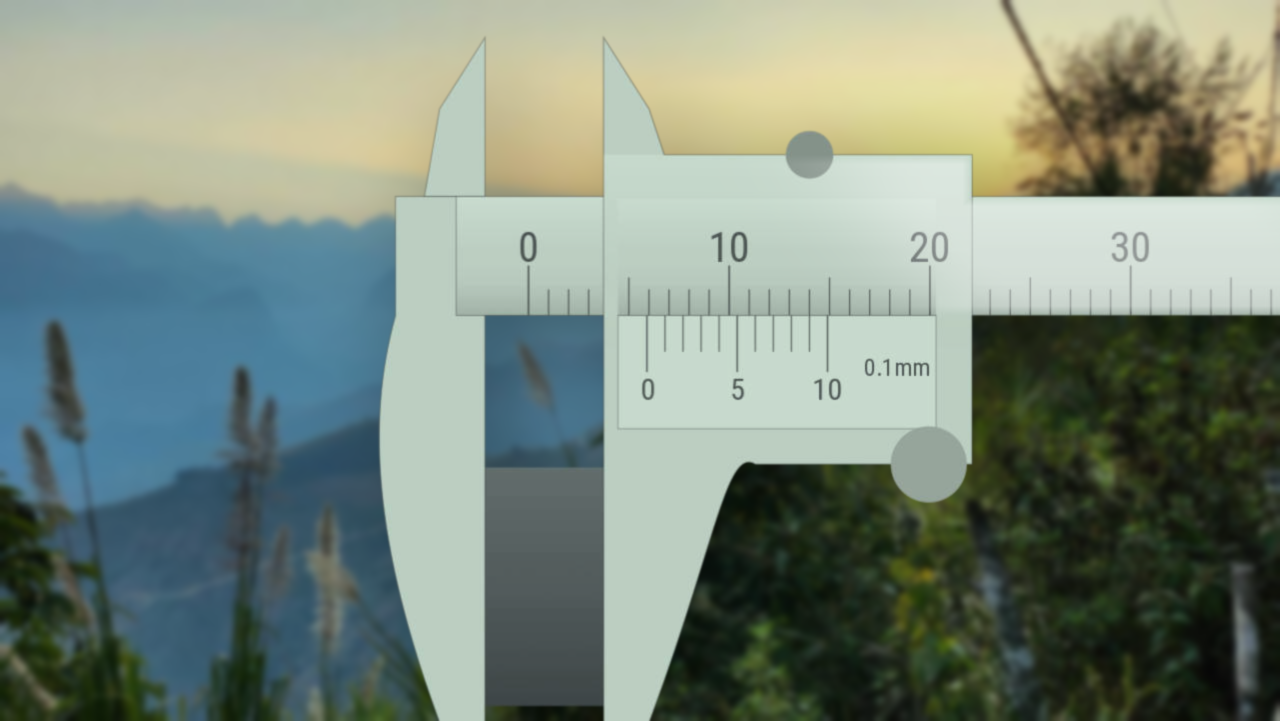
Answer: 5.9 mm
